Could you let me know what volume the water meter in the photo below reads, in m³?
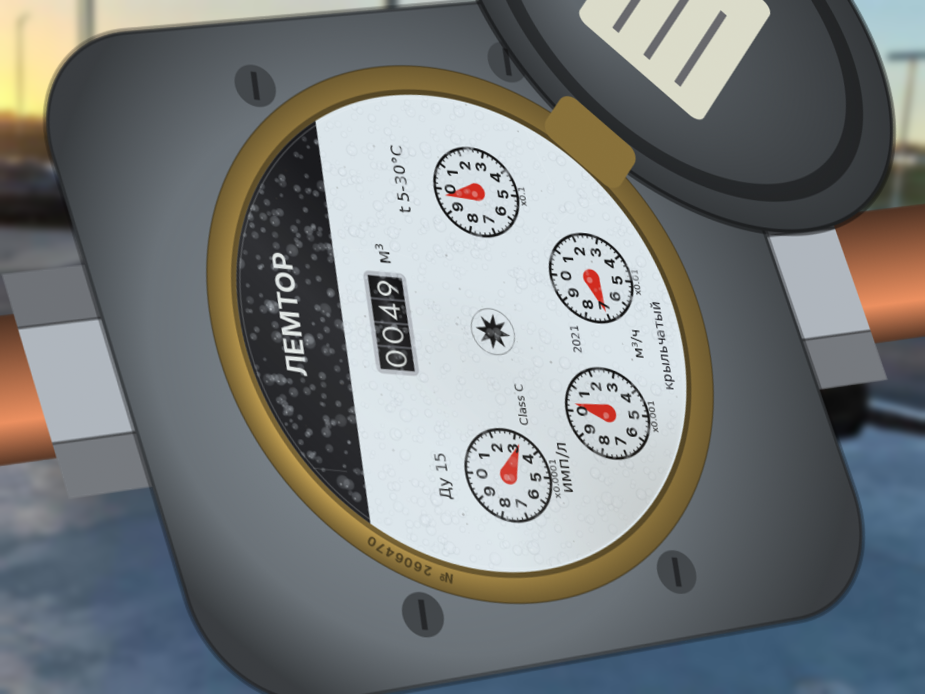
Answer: 48.9703 m³
